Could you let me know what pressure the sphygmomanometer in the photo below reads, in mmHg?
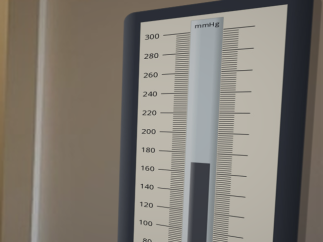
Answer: 170 mmHg
